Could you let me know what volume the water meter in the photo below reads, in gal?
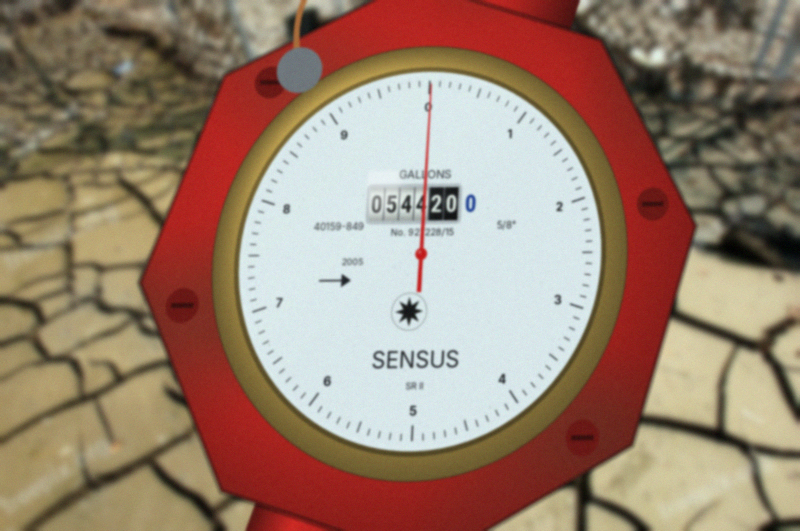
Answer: 544200.0 gal
